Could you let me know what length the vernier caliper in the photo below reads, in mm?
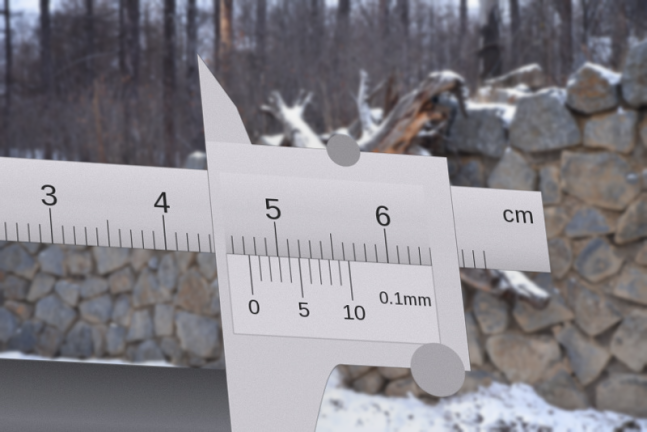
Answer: 47.4 mm
